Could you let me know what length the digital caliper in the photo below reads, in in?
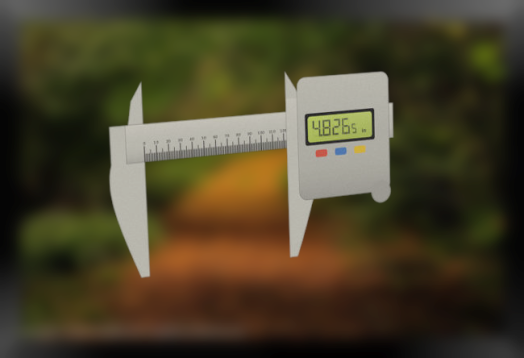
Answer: 4.8265 in
